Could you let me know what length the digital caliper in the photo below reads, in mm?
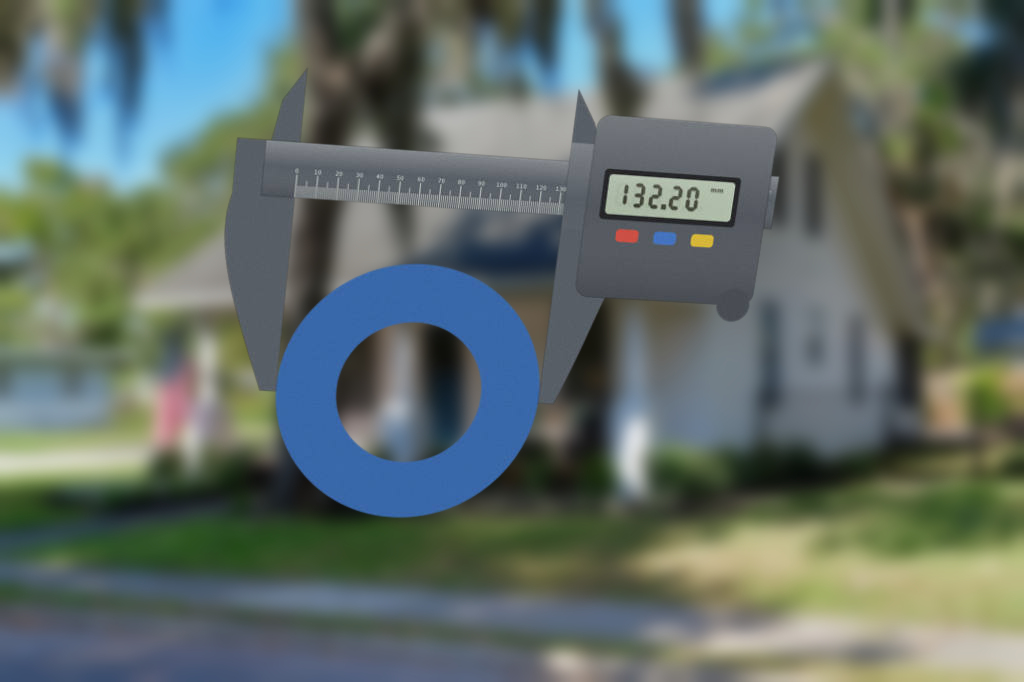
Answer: 132.20 mm
